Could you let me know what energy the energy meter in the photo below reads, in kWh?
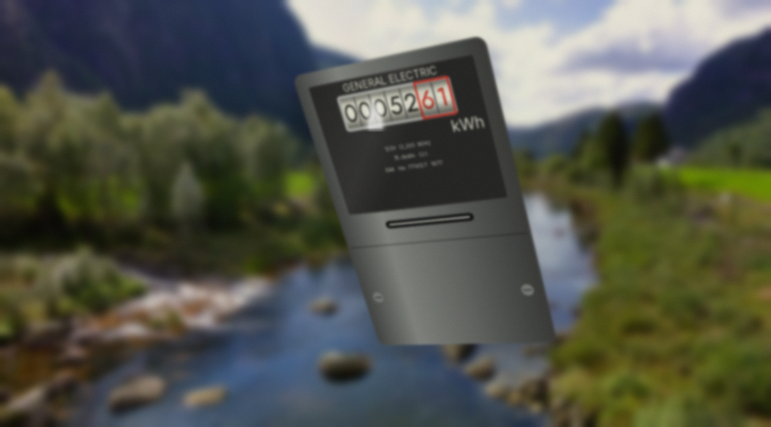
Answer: 52.61 kWh
